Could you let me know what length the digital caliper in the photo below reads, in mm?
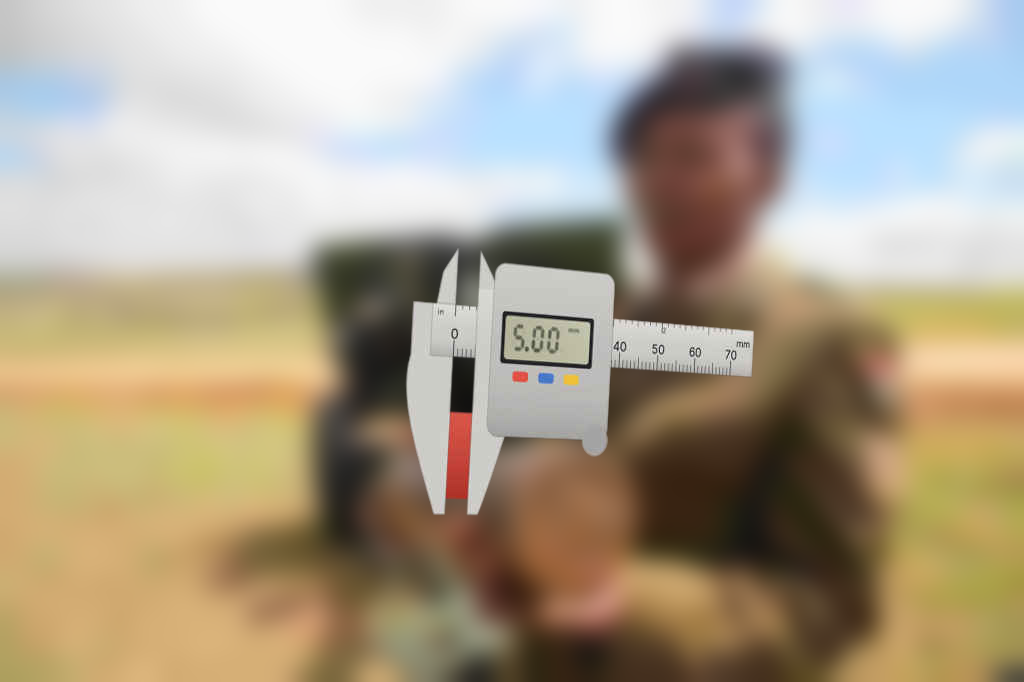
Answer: 5.00 mm
